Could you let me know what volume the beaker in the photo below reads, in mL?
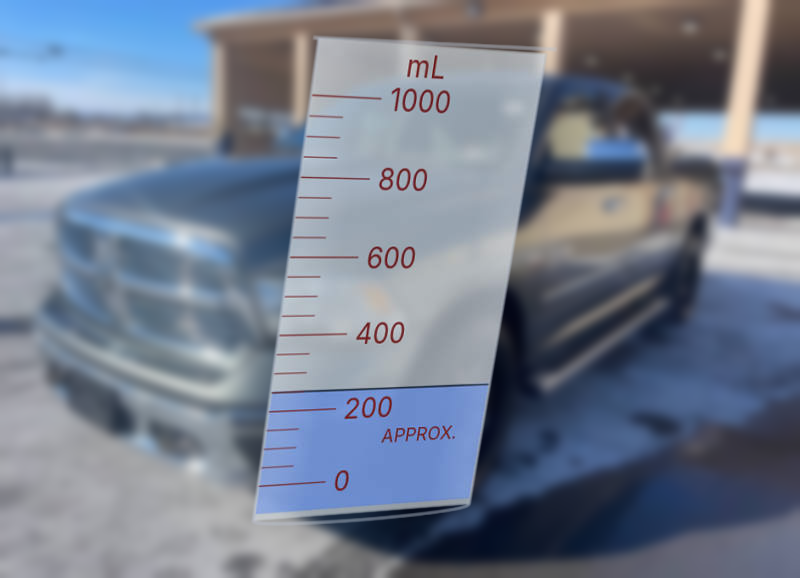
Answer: 250 mL
